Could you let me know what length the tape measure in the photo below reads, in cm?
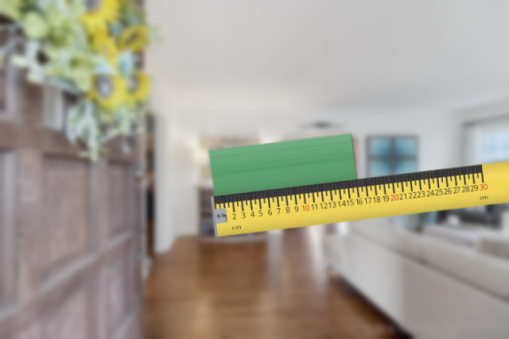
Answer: 16 cm
